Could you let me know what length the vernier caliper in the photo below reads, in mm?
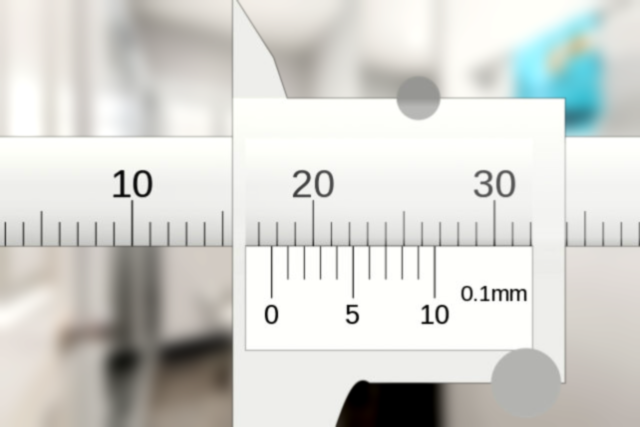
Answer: 17.7 mm
